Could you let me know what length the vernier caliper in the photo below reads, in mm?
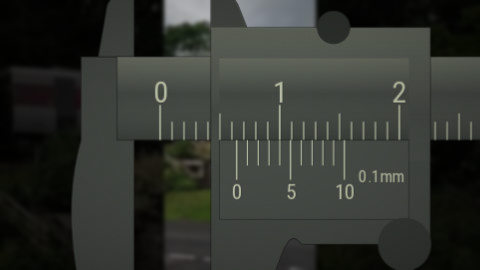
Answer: 6.4 mm
